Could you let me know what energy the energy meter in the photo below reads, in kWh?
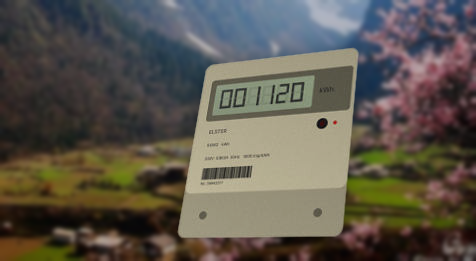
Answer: 1120 kWh
